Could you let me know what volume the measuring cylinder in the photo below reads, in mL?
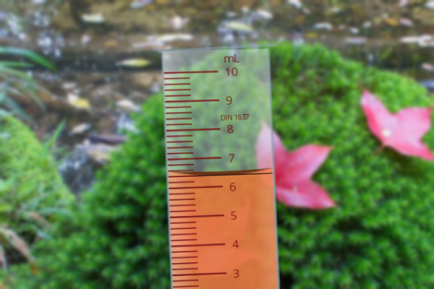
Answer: 6.4 mL
